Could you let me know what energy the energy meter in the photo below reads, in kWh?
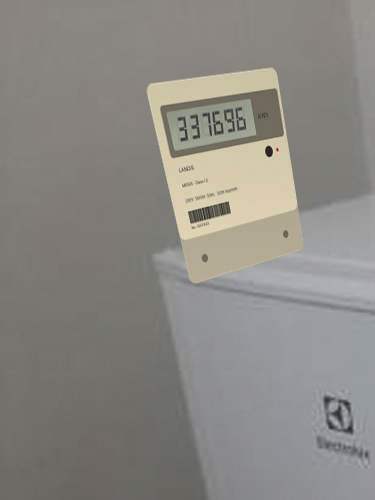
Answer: 337696 kWh
